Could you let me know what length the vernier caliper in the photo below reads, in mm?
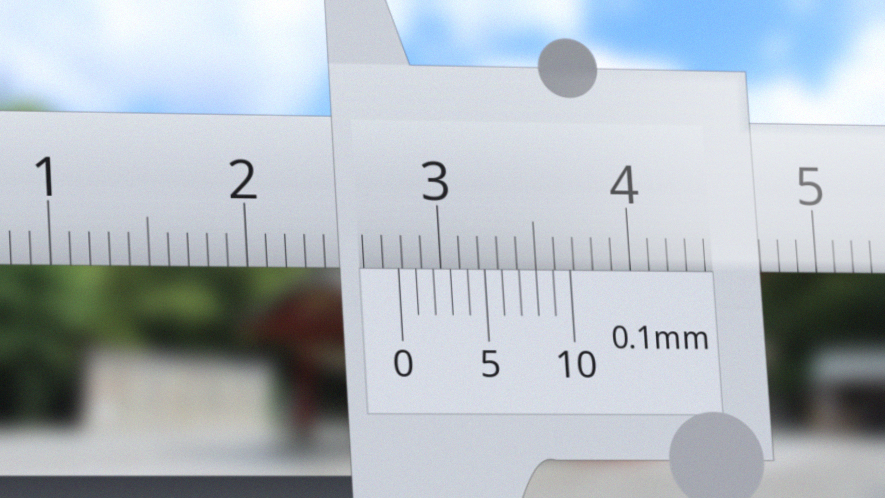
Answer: 27.8 mm
